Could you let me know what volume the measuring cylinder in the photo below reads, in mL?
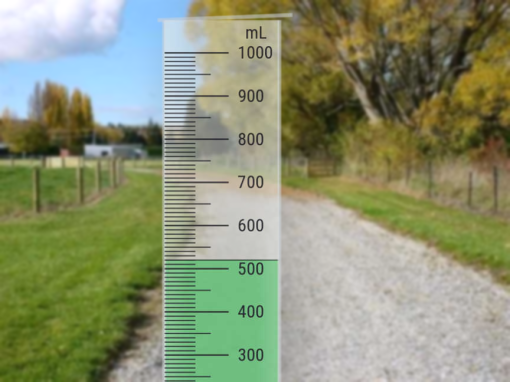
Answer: 520 mL
